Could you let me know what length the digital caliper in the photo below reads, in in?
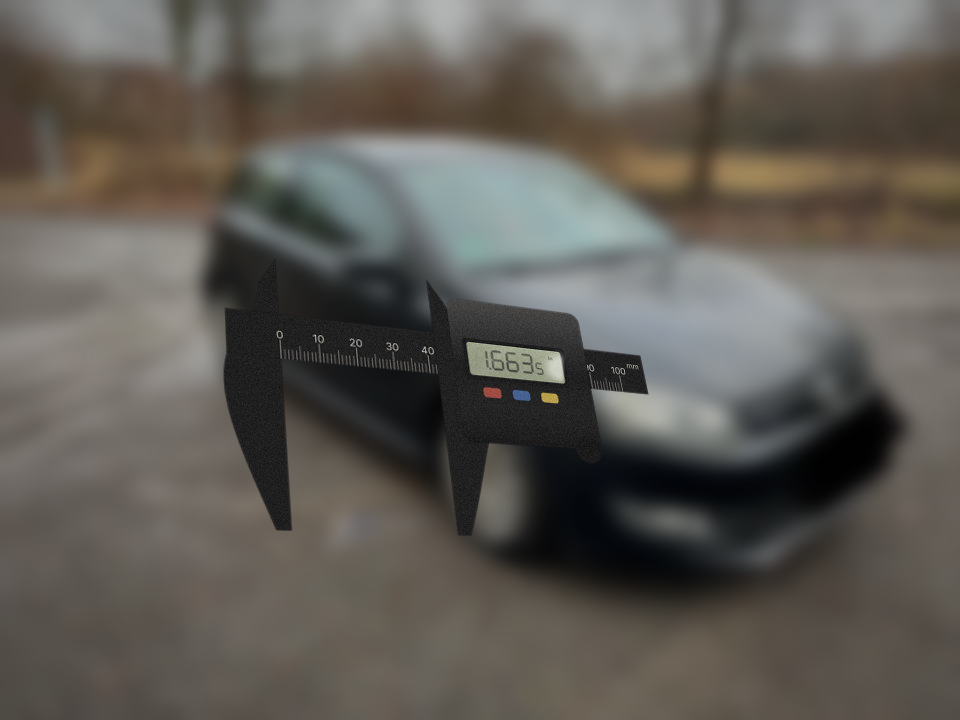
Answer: 1.6635 in
